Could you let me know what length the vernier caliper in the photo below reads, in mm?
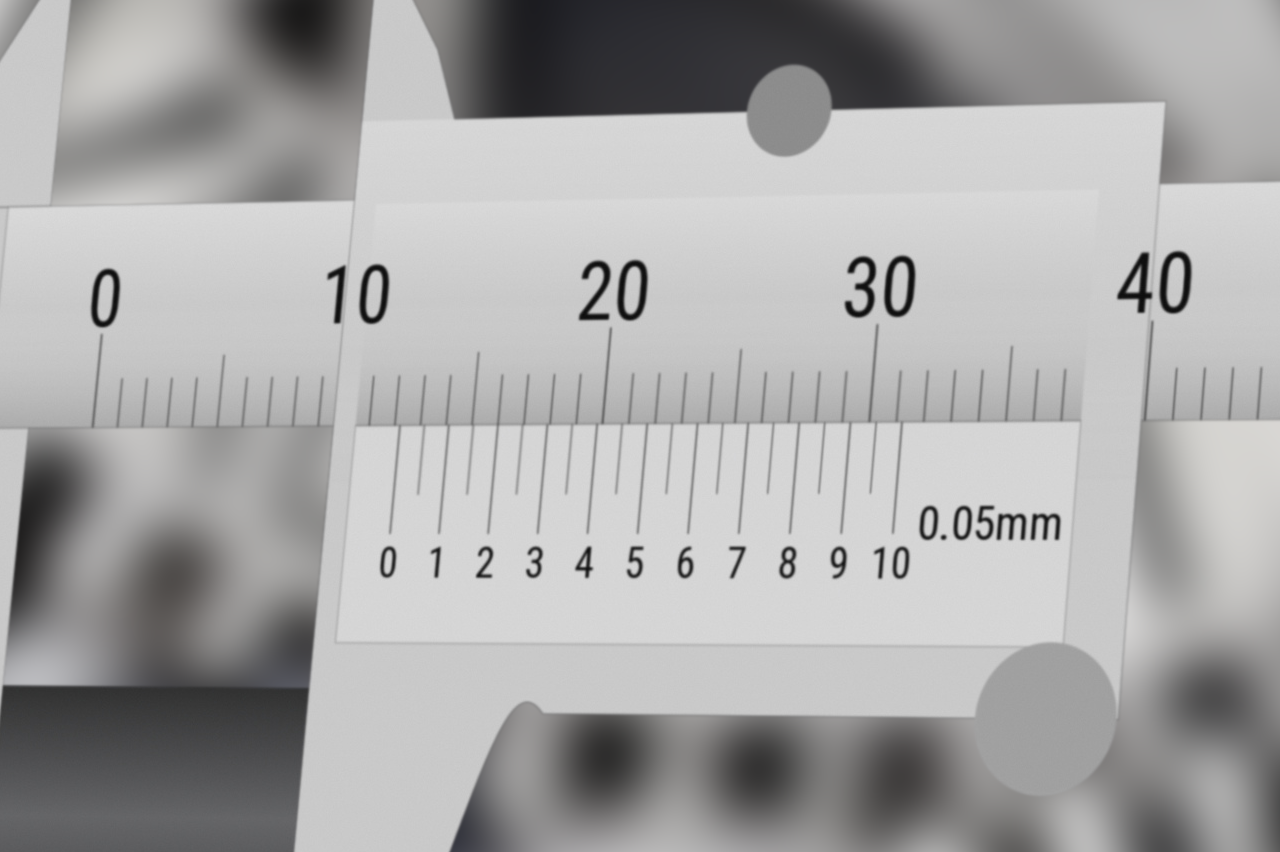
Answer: 12.2 mm
